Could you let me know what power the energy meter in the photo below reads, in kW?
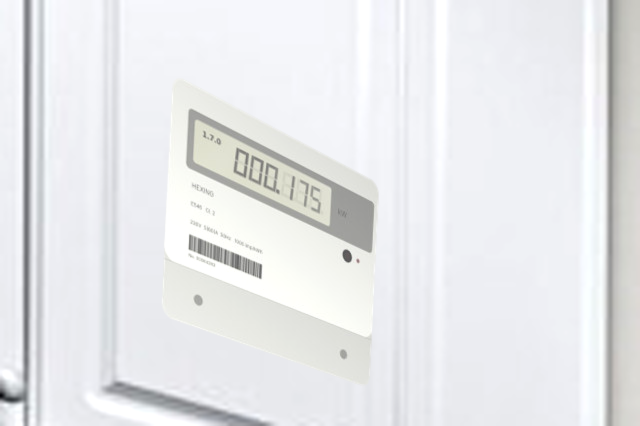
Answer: 0.175 kW
